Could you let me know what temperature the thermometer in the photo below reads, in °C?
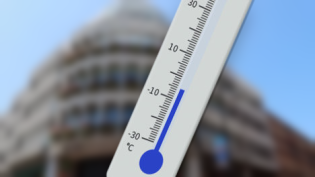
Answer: -5 °C
